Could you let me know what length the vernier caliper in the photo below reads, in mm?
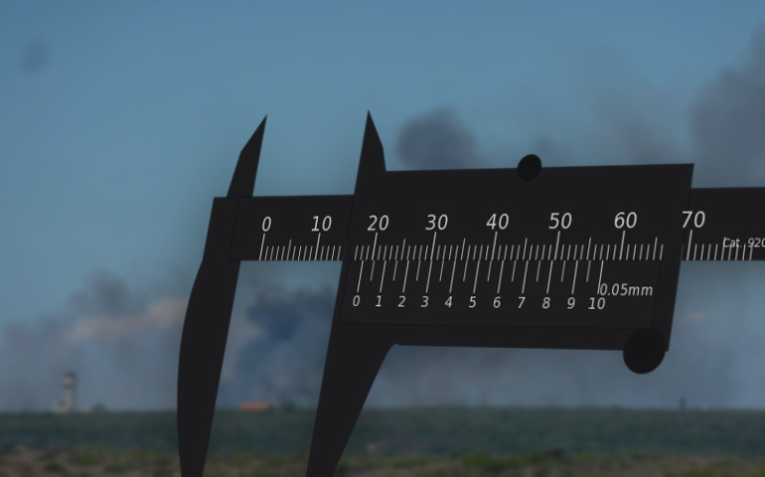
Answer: 18.4 mm
